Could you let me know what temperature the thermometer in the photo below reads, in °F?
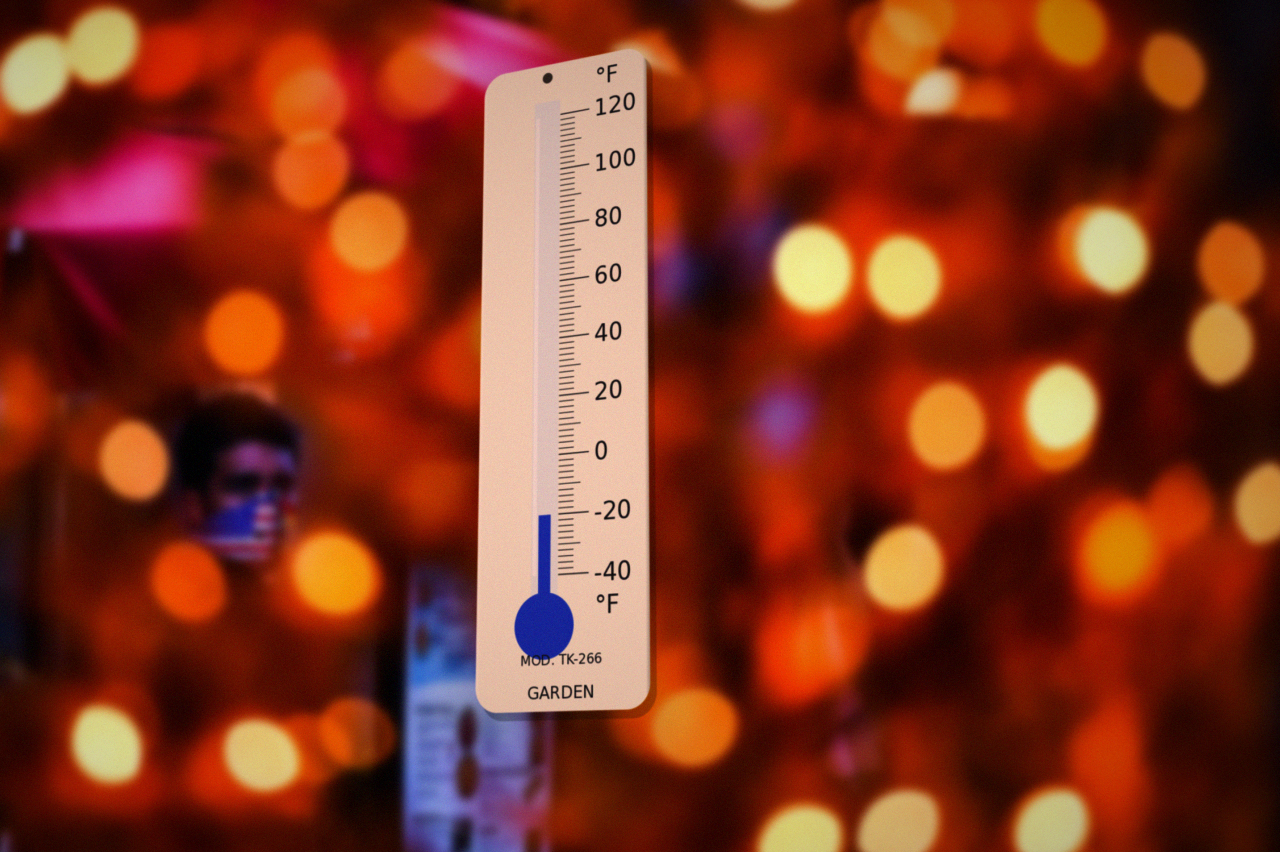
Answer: -20 °F
